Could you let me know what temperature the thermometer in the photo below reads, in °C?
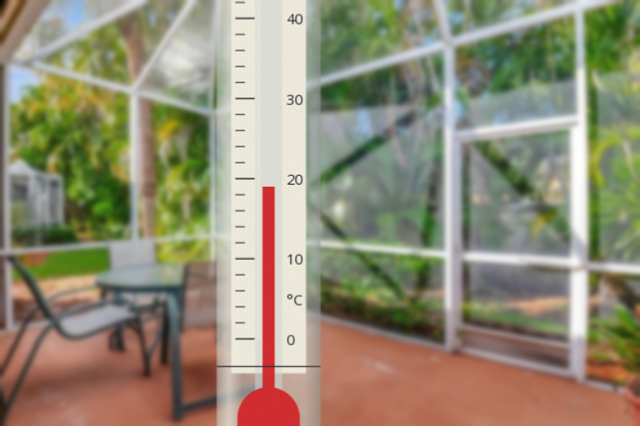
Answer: 19 °C
